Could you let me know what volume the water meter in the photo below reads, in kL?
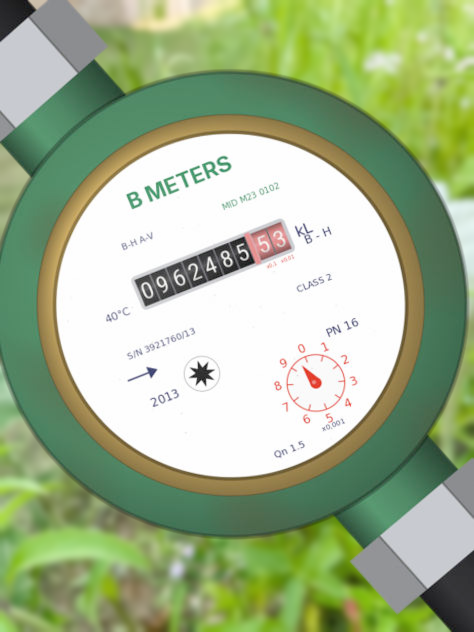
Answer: 962485.529 kL
